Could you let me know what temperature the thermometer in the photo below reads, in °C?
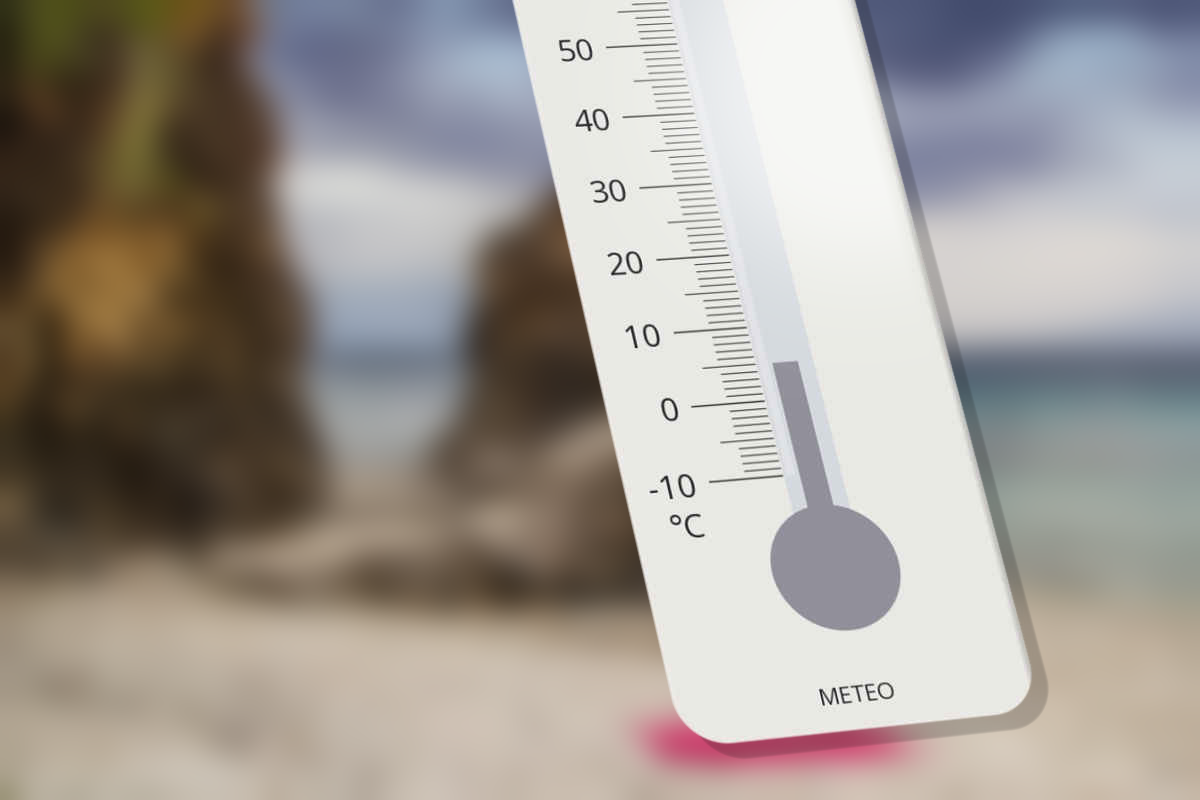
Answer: 5 °C
